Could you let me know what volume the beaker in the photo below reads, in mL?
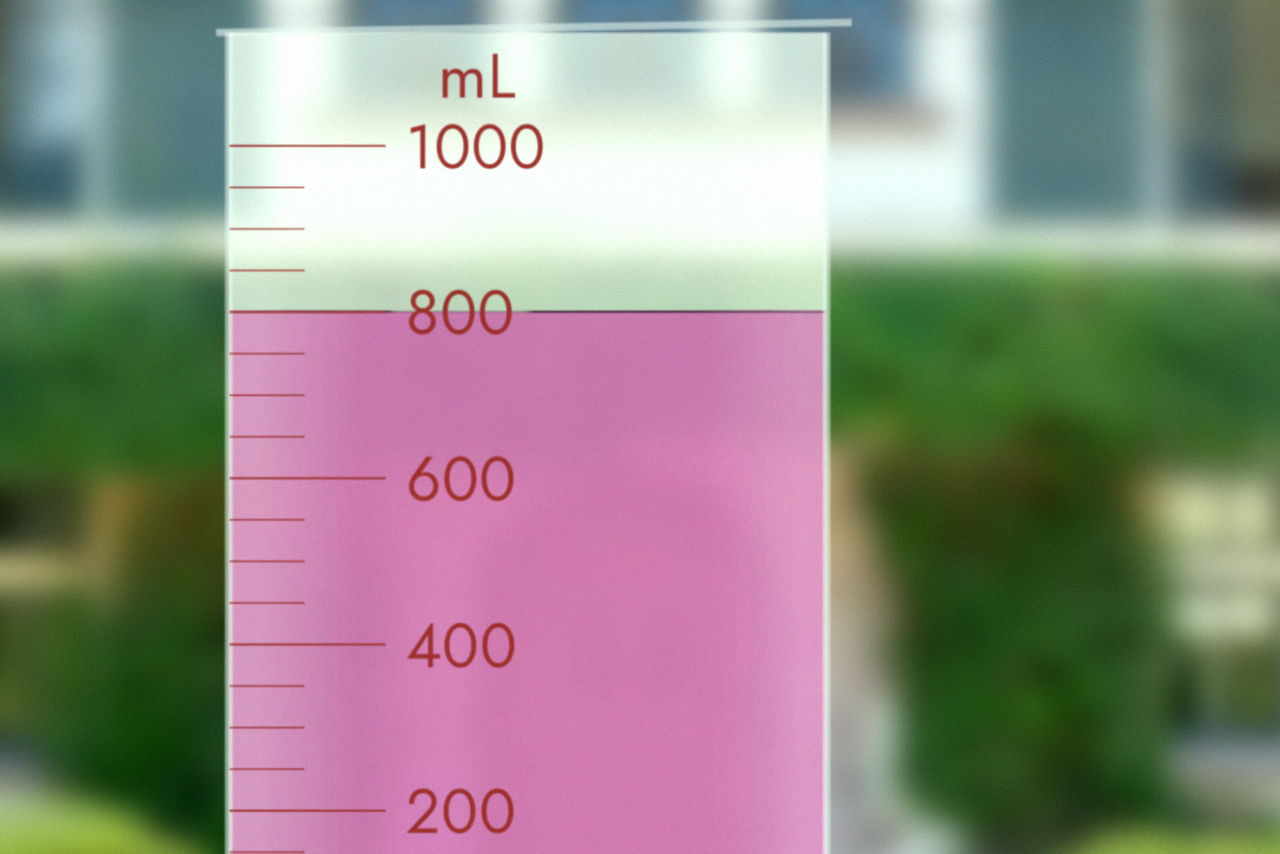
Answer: 800 mL
